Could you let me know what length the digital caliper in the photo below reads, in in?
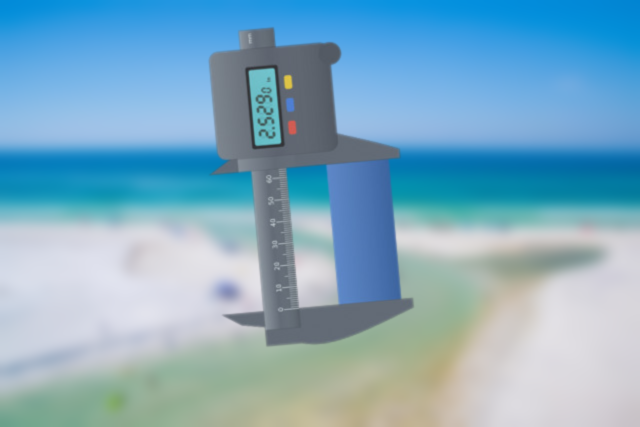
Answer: 2.5290 in
